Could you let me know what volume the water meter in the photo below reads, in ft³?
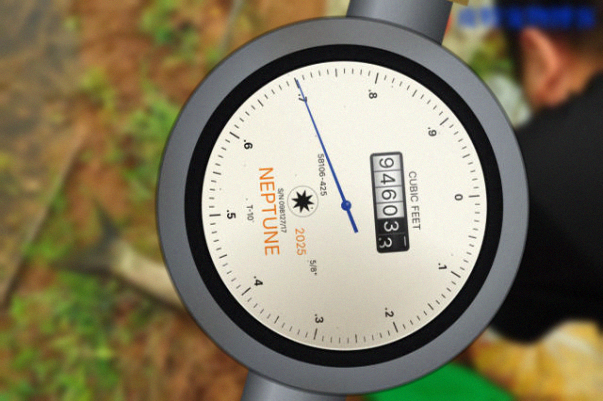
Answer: 946032.70 ft³
